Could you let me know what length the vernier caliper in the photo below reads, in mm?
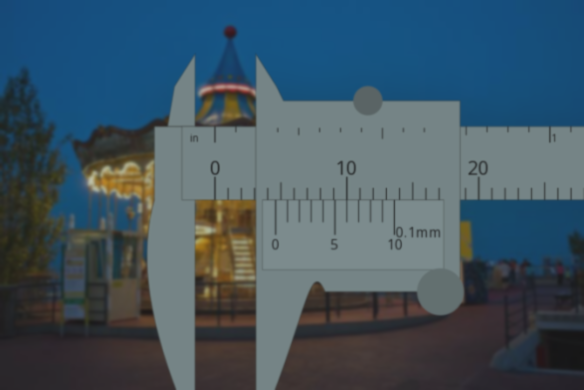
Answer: 4.6 mm
